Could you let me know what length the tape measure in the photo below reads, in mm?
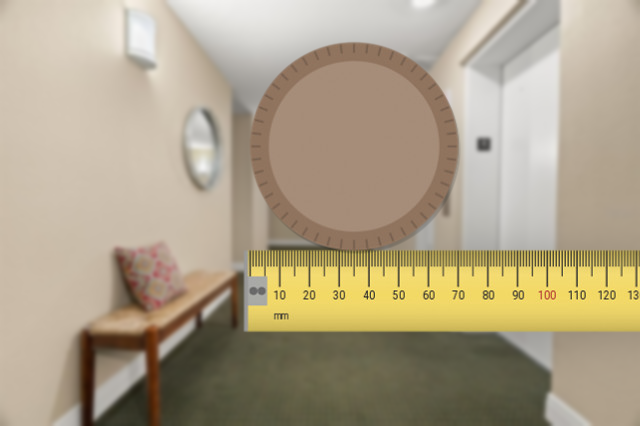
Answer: 70 mm
